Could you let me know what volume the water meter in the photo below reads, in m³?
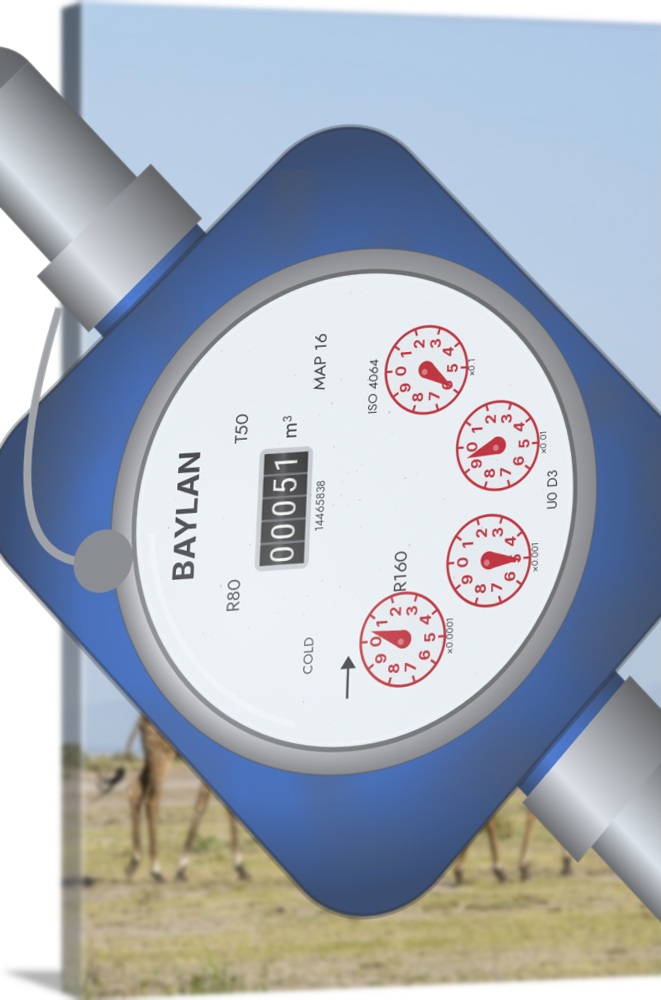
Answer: 51.5950 m³
